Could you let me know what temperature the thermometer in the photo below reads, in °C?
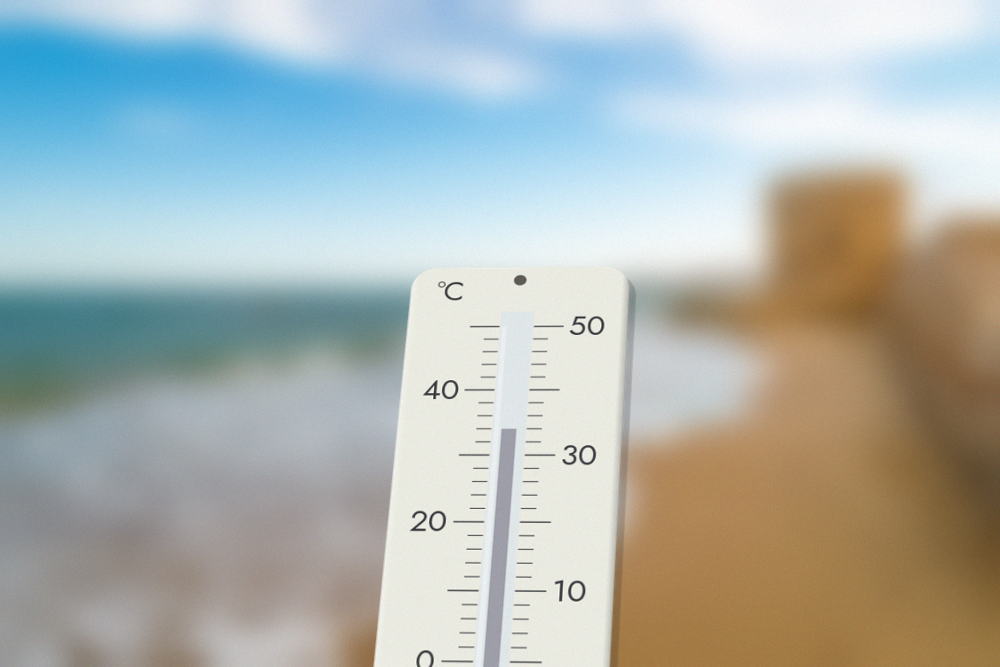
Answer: 34 °C
